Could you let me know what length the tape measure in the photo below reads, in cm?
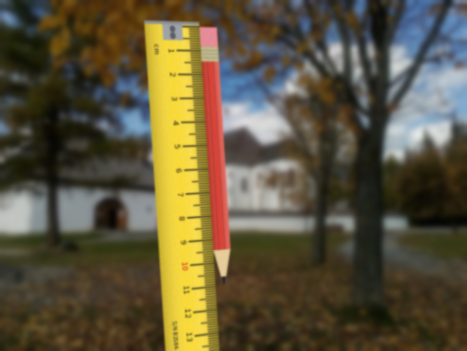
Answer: 11 cm
